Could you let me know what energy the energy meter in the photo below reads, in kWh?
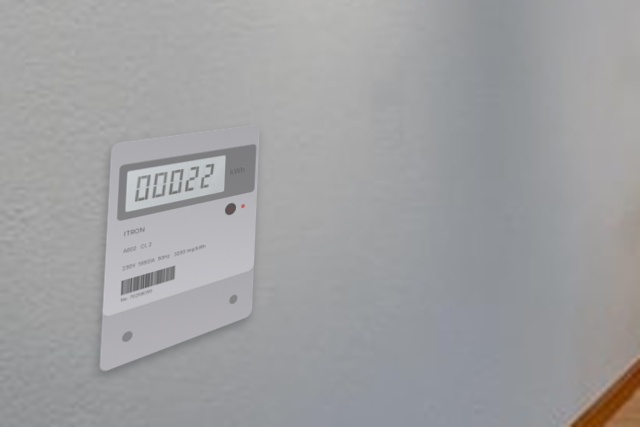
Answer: 22 kWh
